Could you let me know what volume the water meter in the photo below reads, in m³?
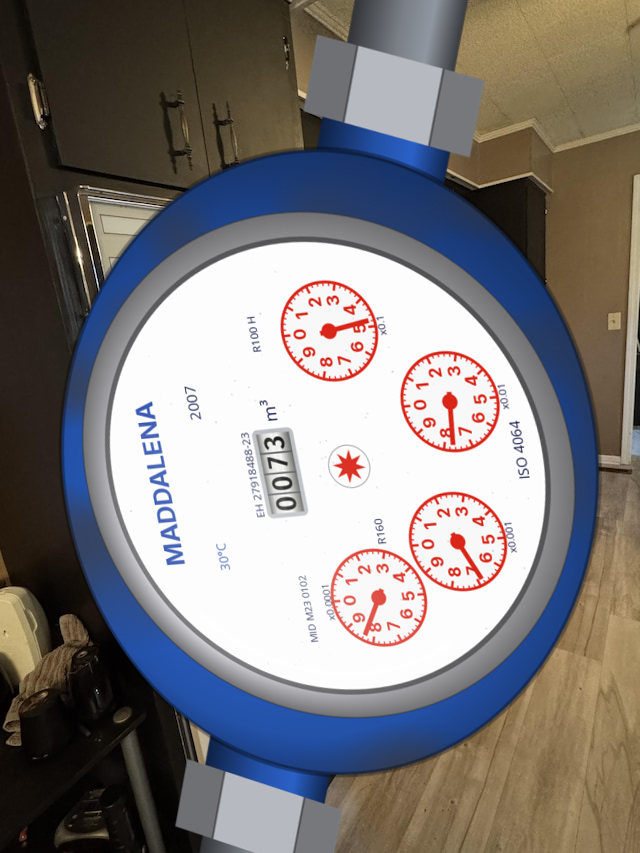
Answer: 73.4768 m³
